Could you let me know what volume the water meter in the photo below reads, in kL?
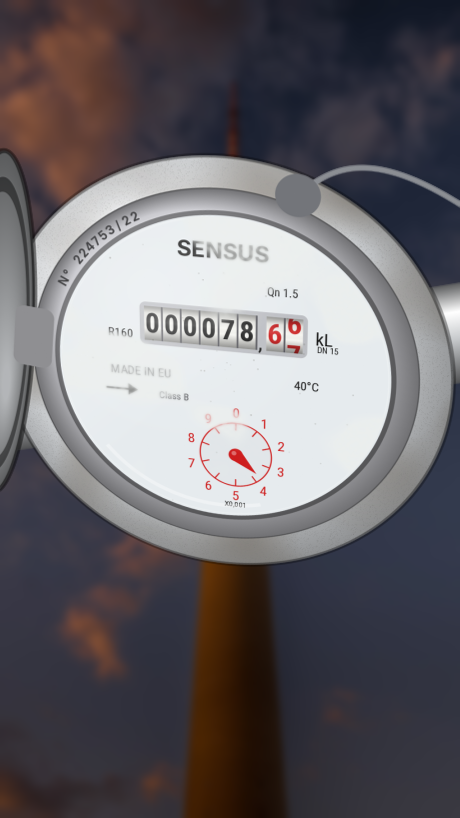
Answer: 78.663 kL
